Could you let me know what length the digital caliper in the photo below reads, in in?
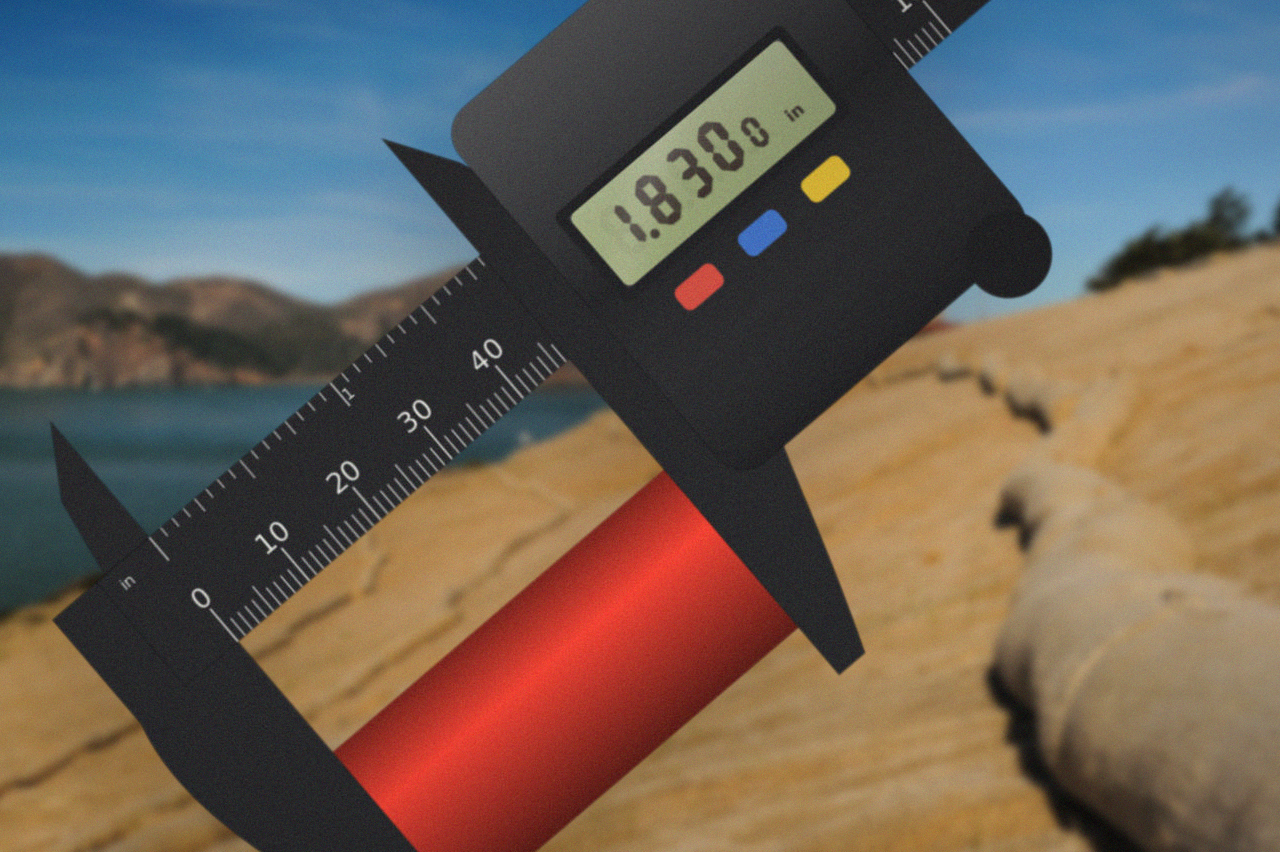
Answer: 1.8300 in
